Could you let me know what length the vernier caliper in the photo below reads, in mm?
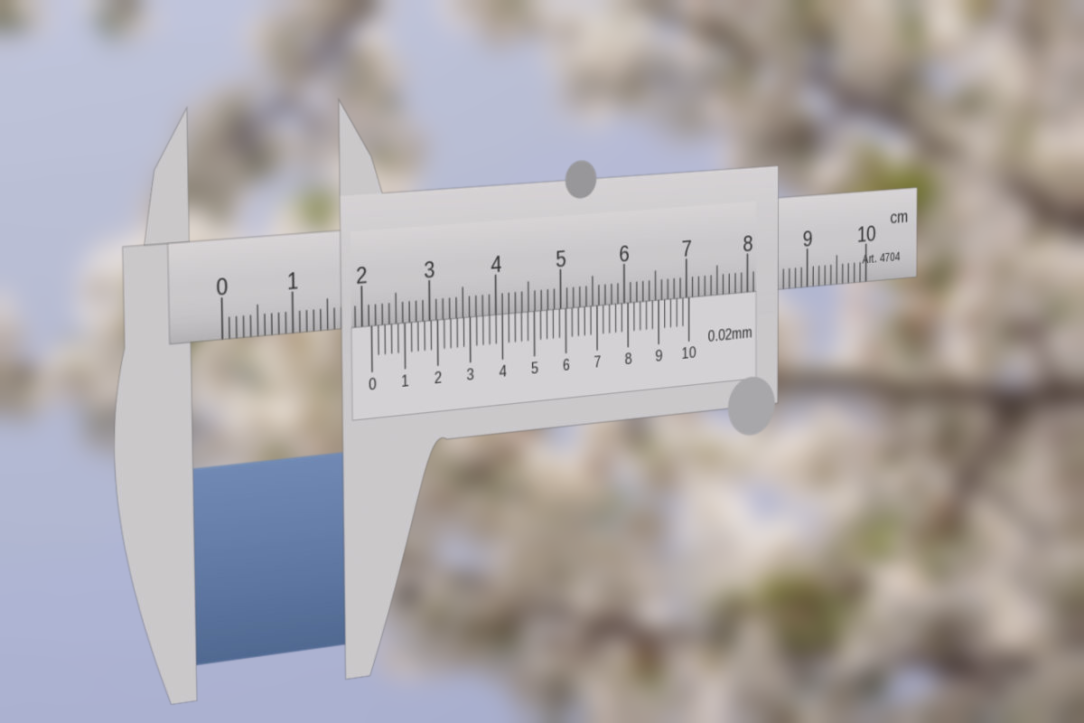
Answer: 21.4 mm
